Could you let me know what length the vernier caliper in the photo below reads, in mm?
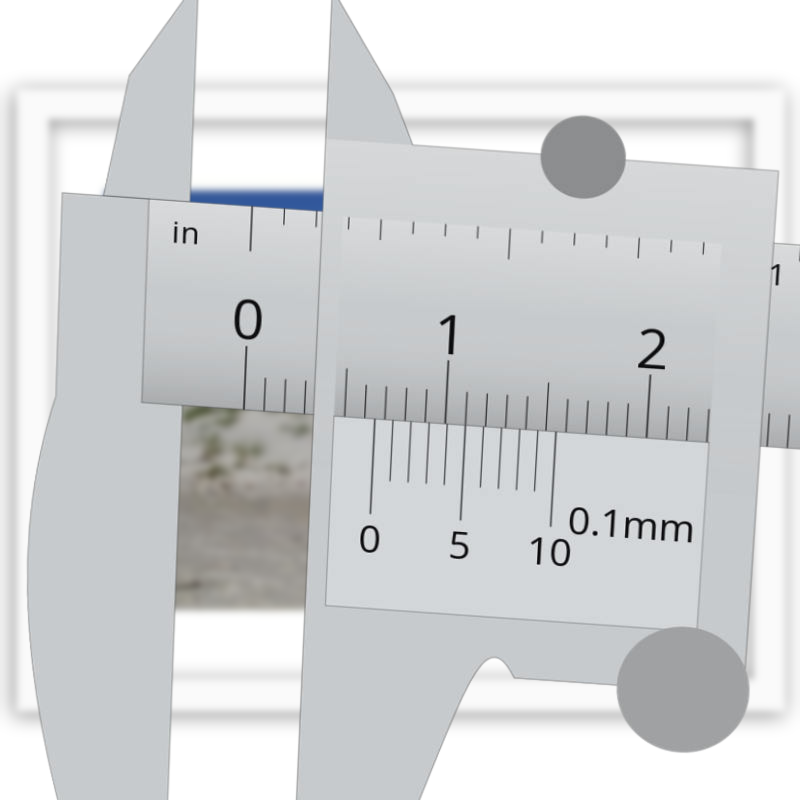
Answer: 6.5 mm
